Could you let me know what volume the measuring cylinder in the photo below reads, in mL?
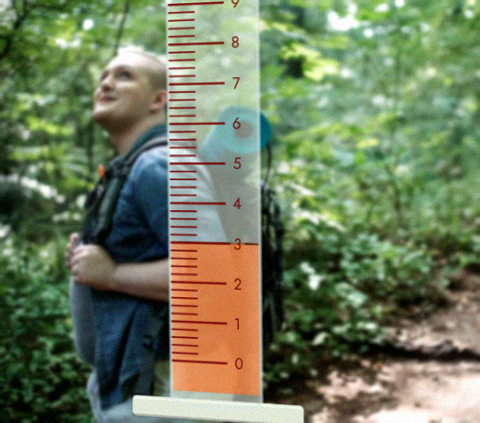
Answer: 3 mL
